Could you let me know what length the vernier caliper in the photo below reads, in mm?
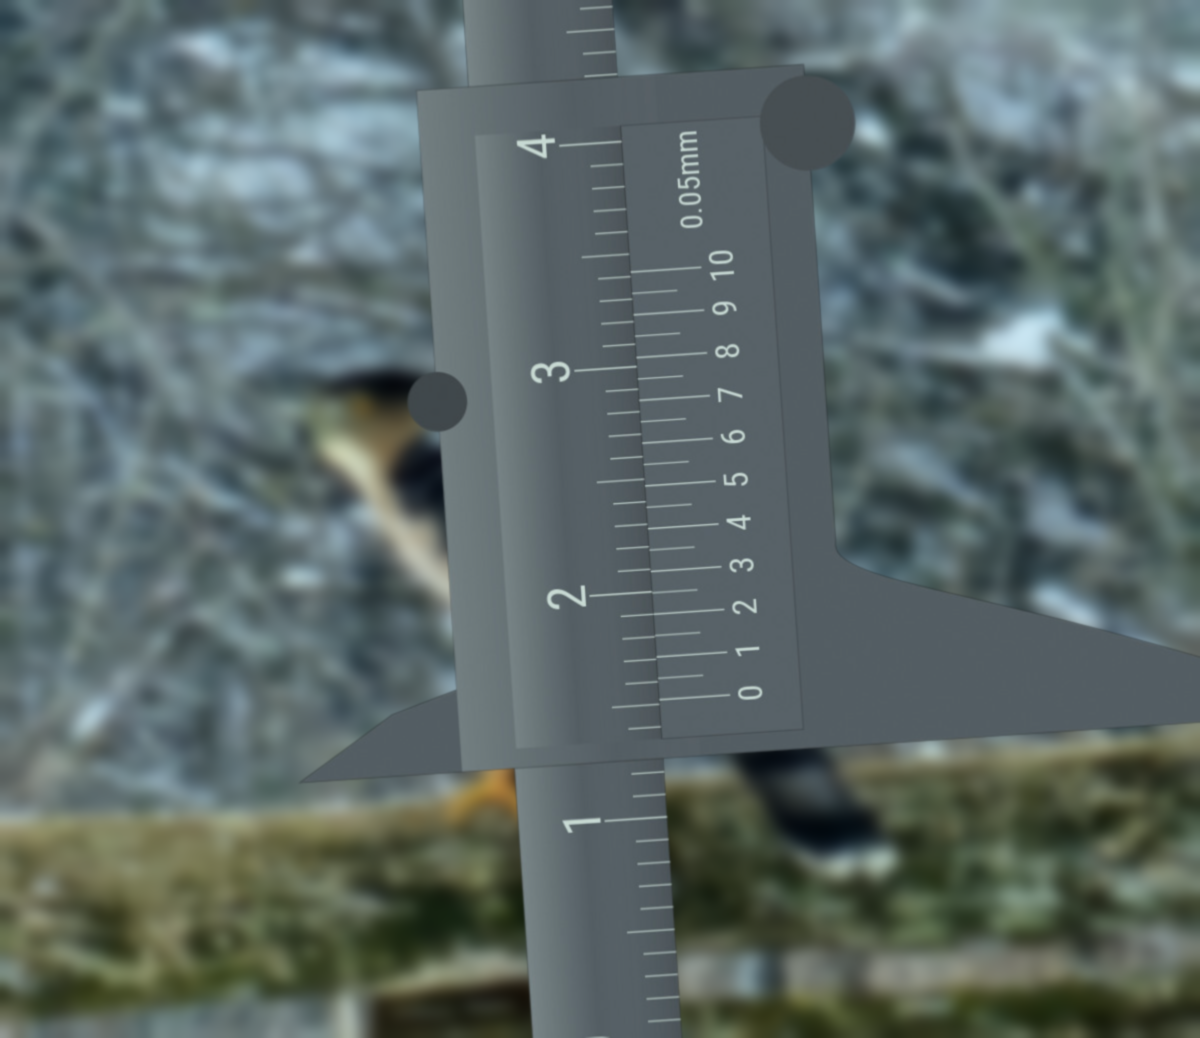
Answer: 15.2 mm
